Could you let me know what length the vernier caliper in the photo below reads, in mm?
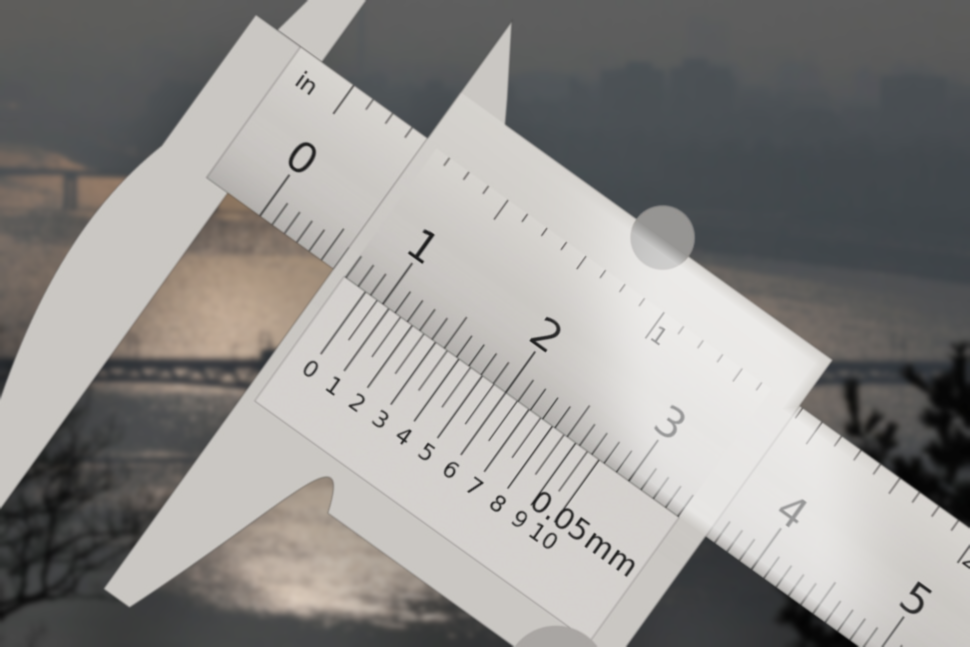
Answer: 8.6 mm
